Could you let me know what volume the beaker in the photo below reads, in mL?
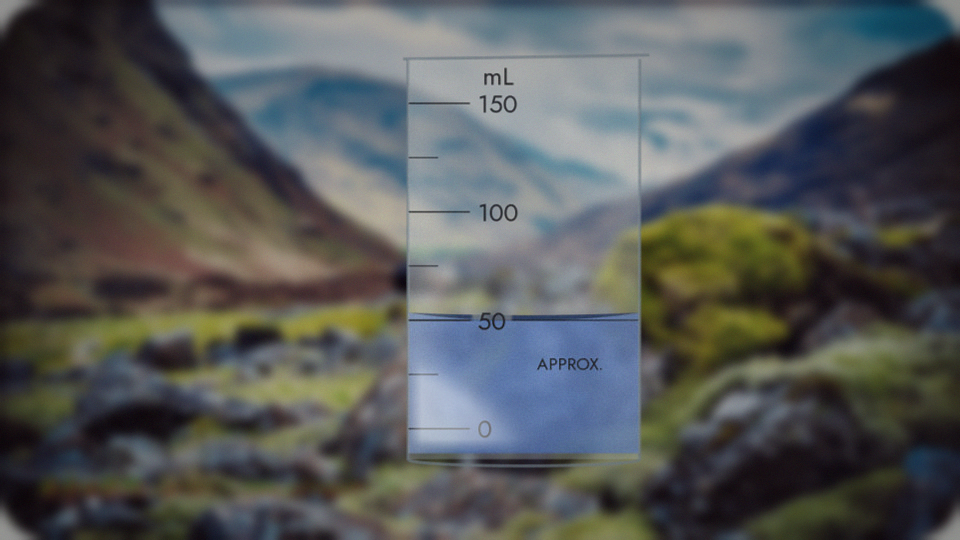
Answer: 50 mL
